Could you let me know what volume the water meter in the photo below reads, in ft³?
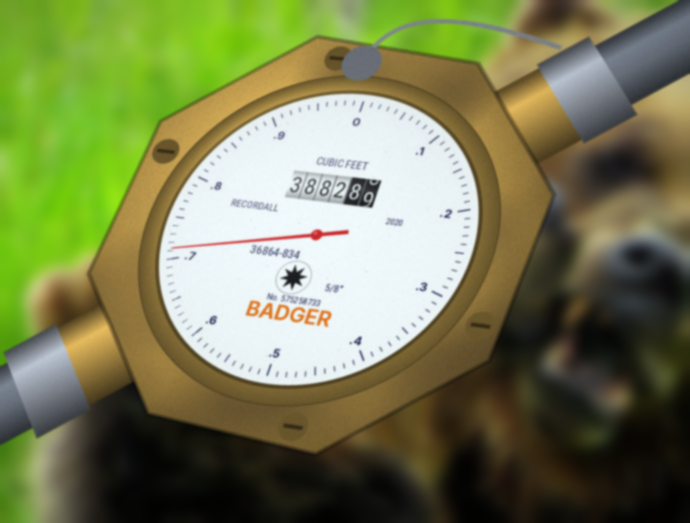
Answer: 388288.71 ft³
